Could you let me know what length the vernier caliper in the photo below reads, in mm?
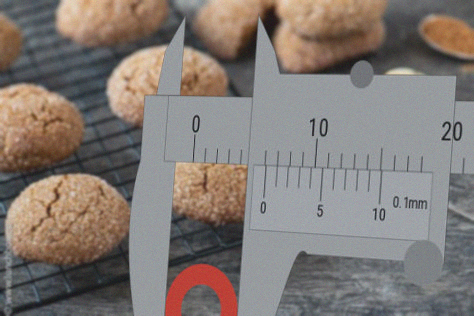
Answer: 6.1 mm
